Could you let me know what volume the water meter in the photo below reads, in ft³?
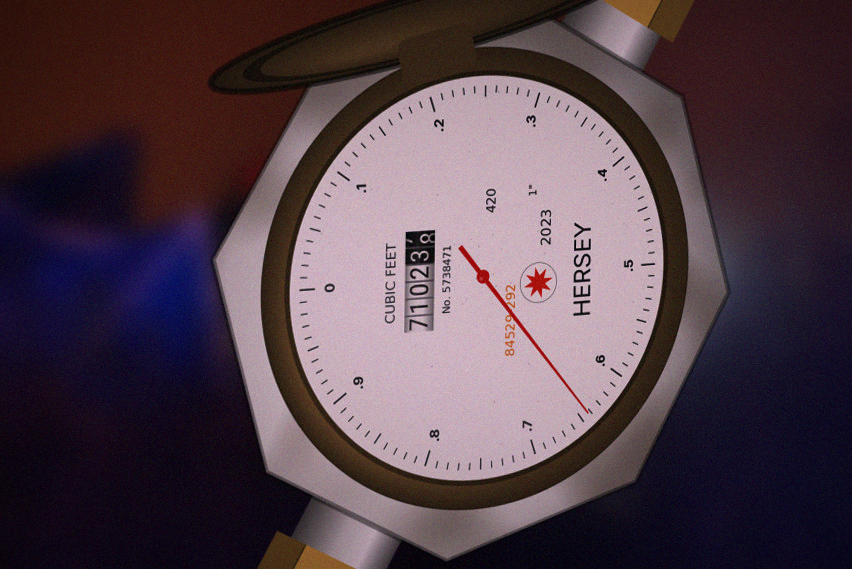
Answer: 710237.64 ft³
